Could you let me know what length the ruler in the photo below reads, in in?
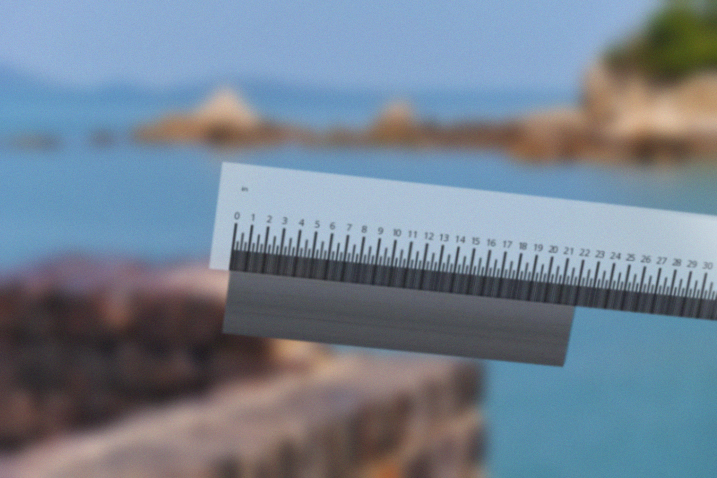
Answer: 22 in
